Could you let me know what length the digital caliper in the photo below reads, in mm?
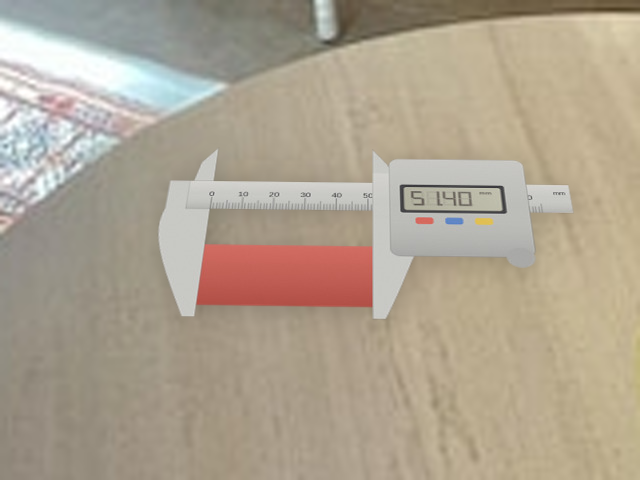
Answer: 51.40 mm
